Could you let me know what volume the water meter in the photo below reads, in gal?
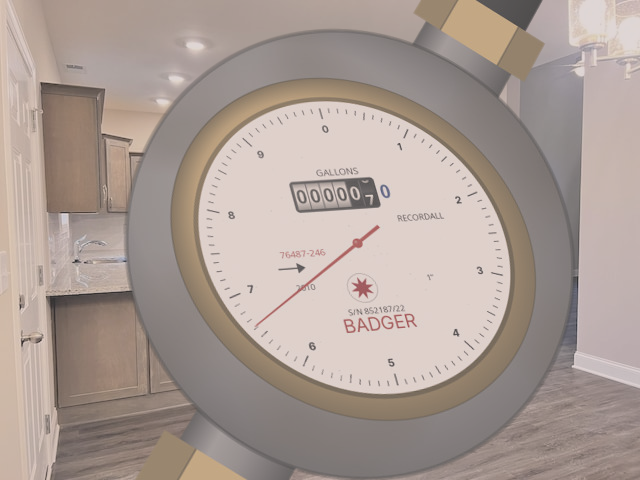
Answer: 66.6 gal
